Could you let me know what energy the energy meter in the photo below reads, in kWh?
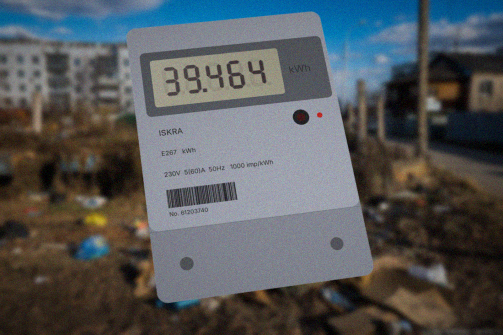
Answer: 39.464 kWh
